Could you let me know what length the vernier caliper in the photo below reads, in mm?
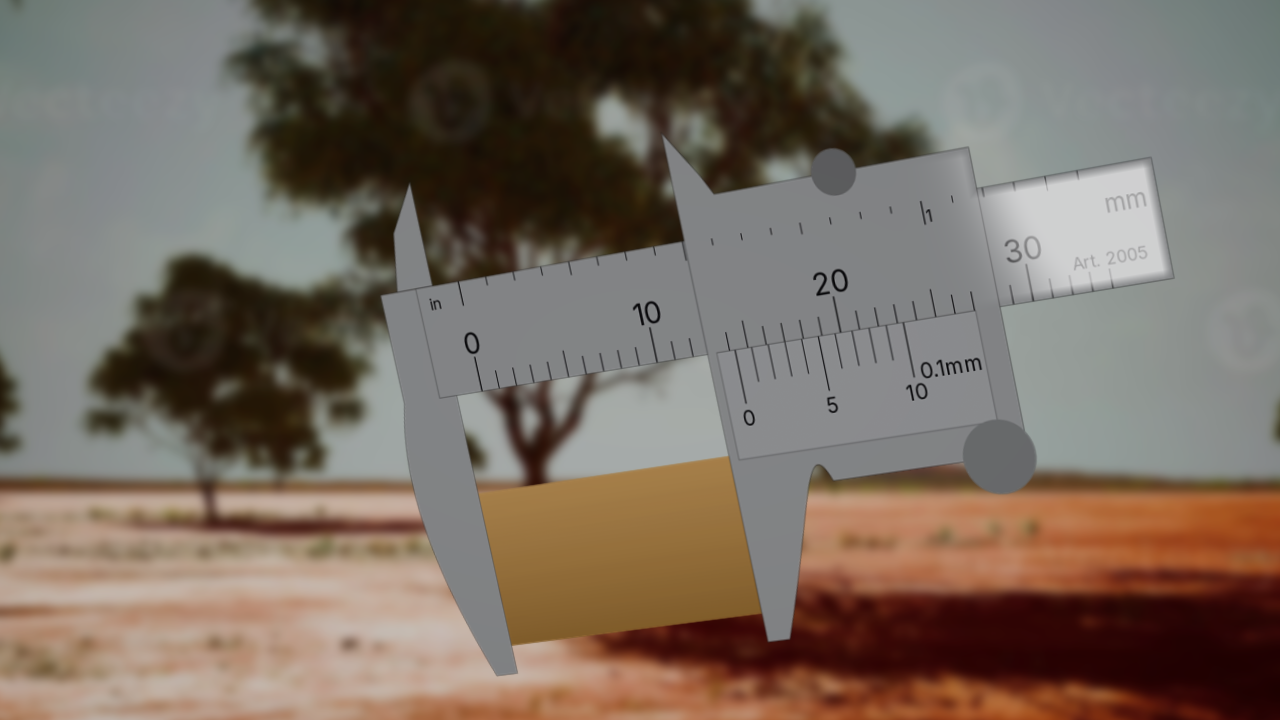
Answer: 14.3 mm
